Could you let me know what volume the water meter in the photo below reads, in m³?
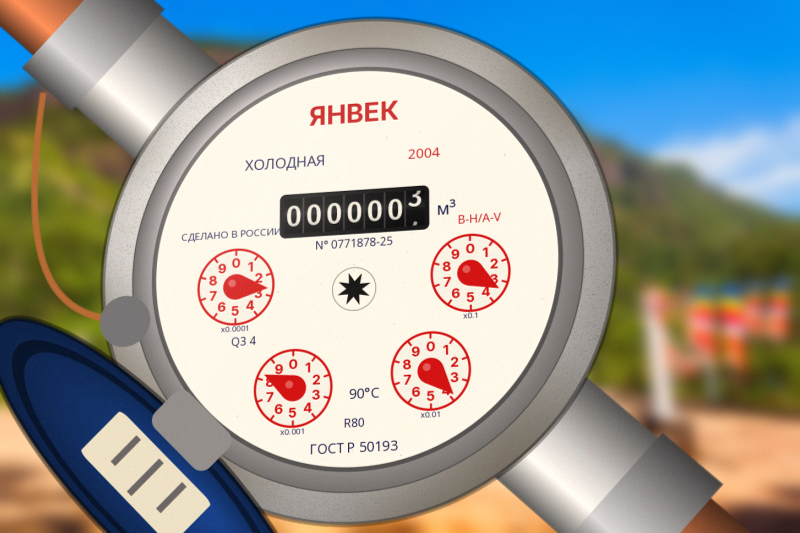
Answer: 3.3382 m³
